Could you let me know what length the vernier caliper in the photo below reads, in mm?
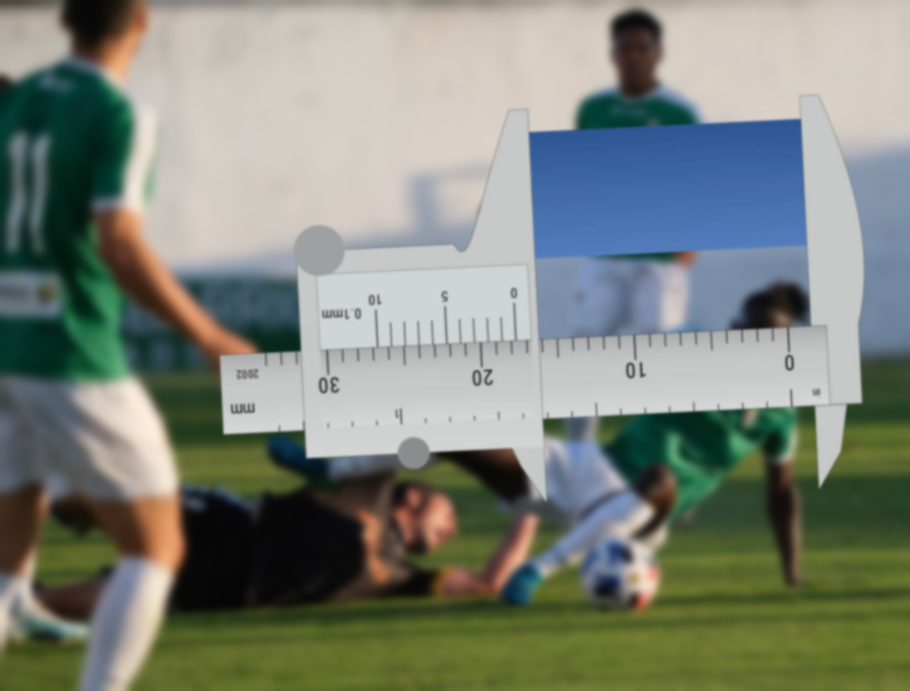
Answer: 17.7 mm
